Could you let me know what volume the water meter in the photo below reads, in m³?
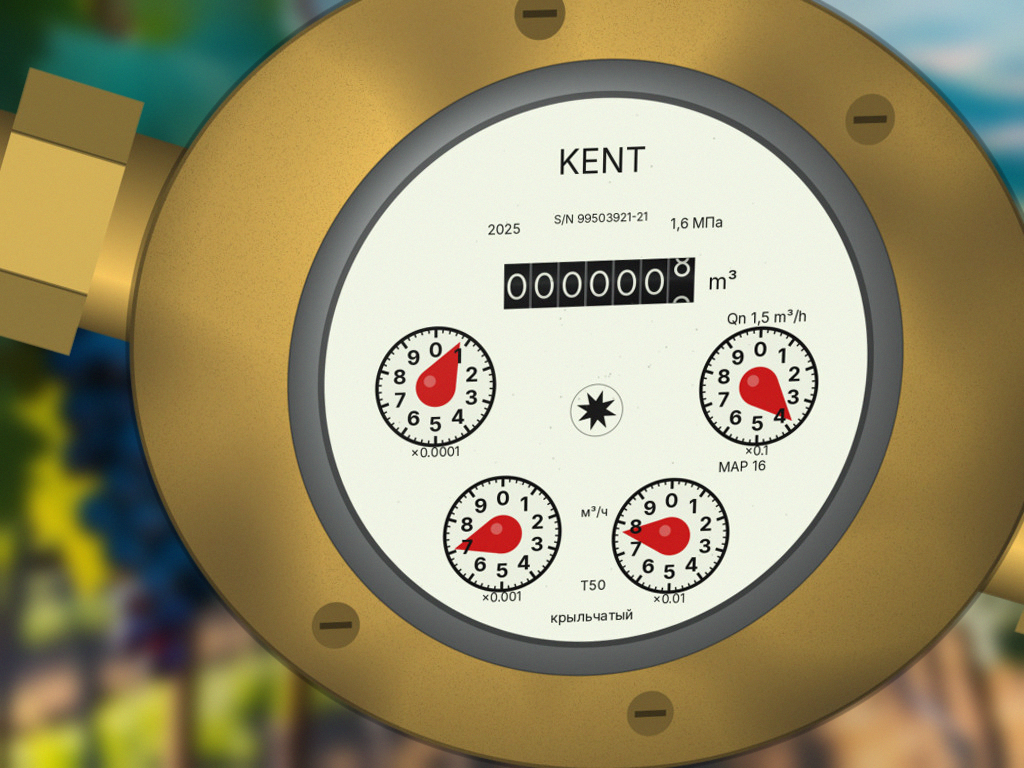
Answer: 8.3770 m³
